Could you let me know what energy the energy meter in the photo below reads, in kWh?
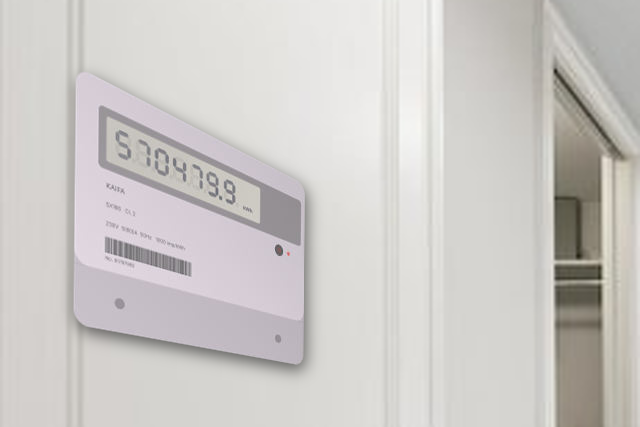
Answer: 570479.9 kWh
